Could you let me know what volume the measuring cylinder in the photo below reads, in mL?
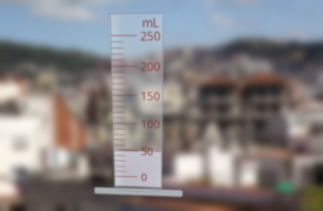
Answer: 50 mL
